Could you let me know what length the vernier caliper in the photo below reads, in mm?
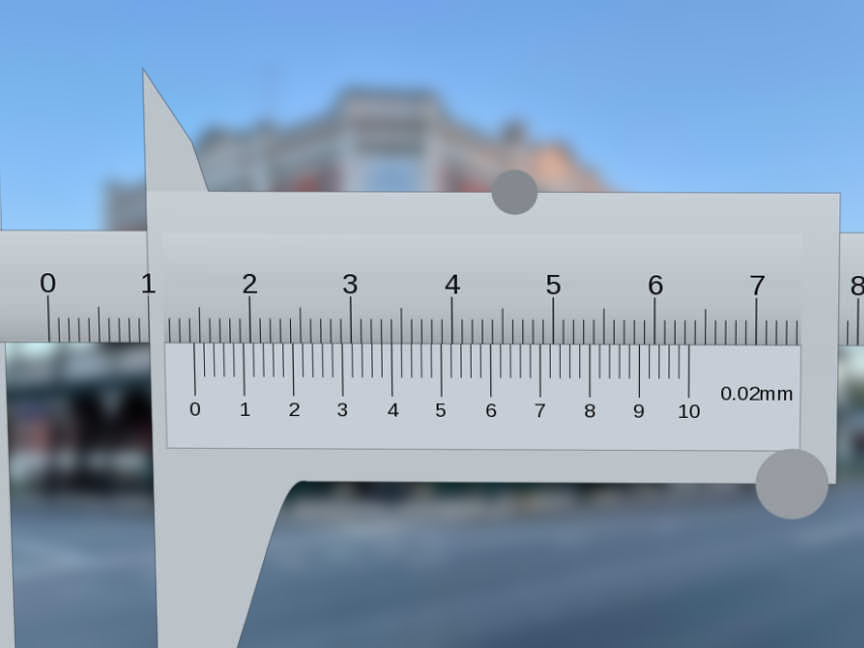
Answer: 14.4 mm
